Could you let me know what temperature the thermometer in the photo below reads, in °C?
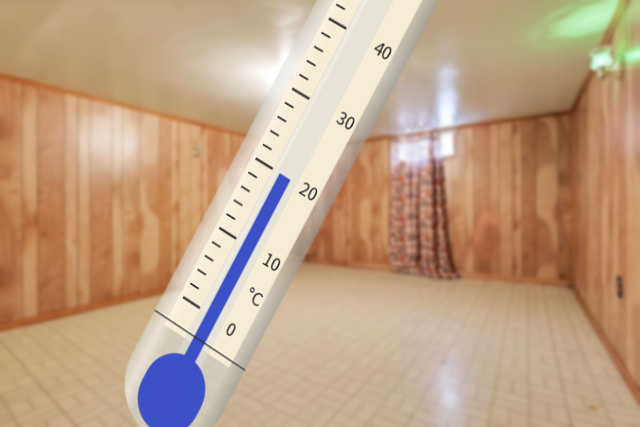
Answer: 20 °C
